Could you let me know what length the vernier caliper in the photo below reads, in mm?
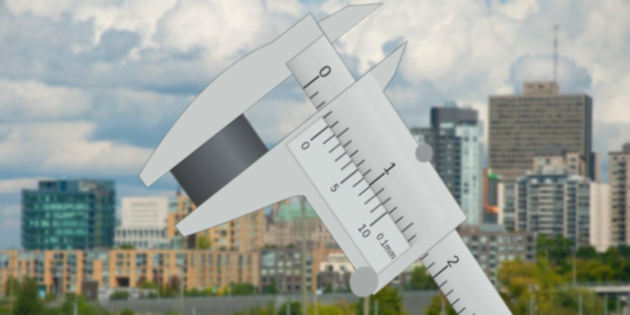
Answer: 3.8 mm
